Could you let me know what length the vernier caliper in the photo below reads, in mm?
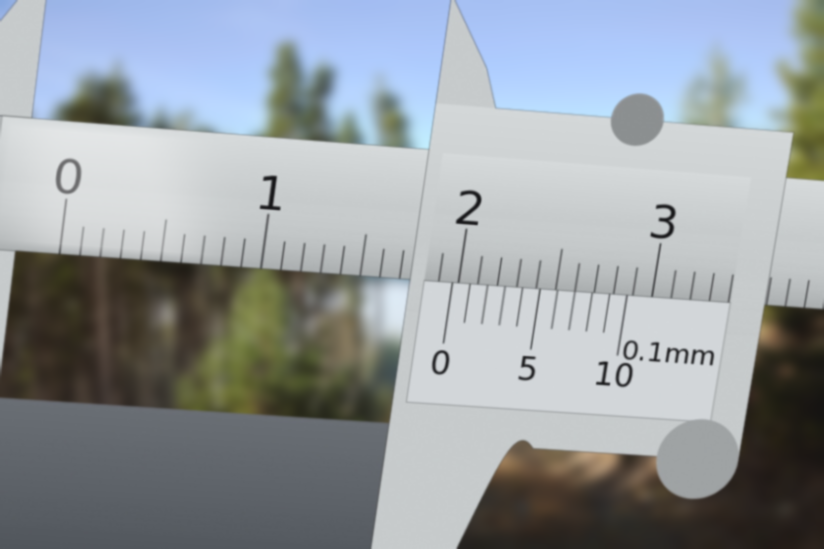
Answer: 19.7 mm
